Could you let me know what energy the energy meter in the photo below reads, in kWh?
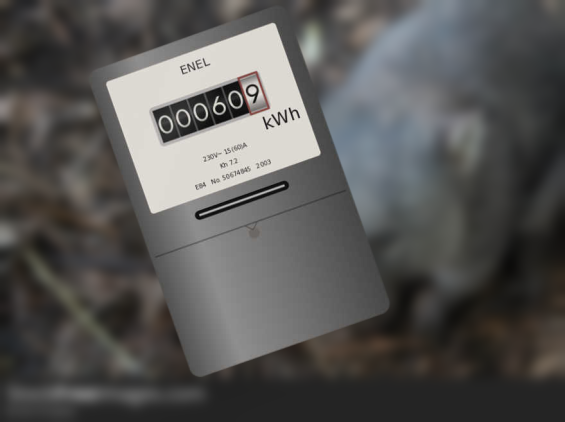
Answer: 60.9 kWh
